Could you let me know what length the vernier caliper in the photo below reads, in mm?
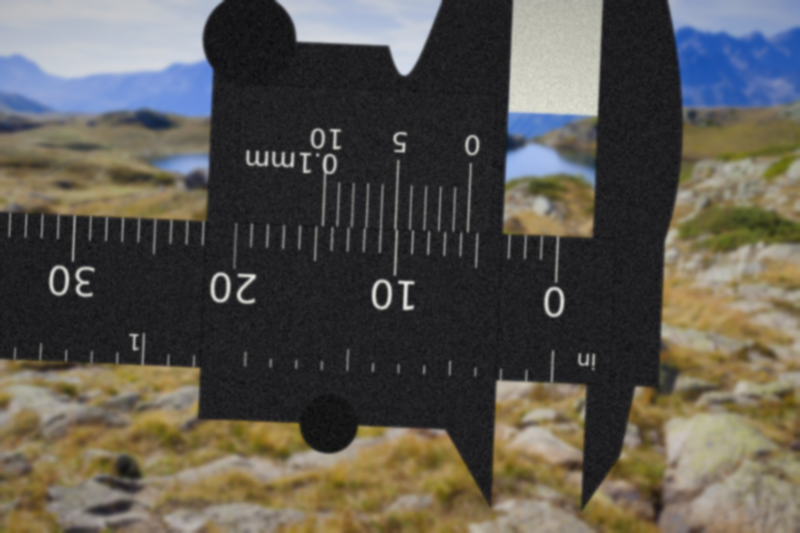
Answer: 5.6 mm
